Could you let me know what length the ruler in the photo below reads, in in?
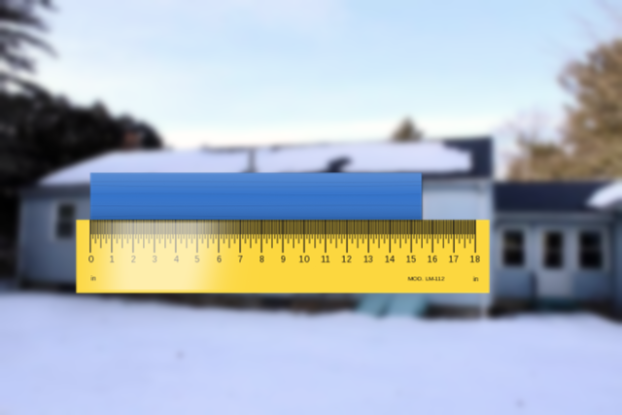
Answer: 15.5 in
